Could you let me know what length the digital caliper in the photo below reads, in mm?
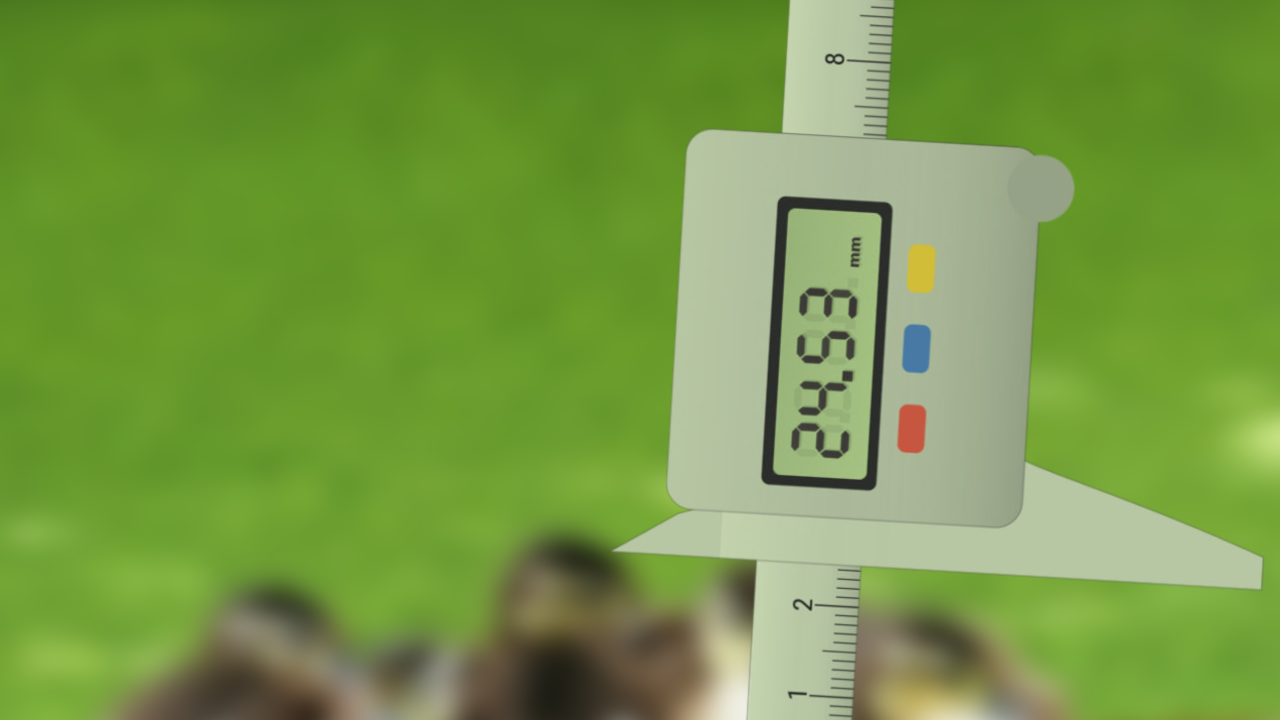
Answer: 24.53 mm
